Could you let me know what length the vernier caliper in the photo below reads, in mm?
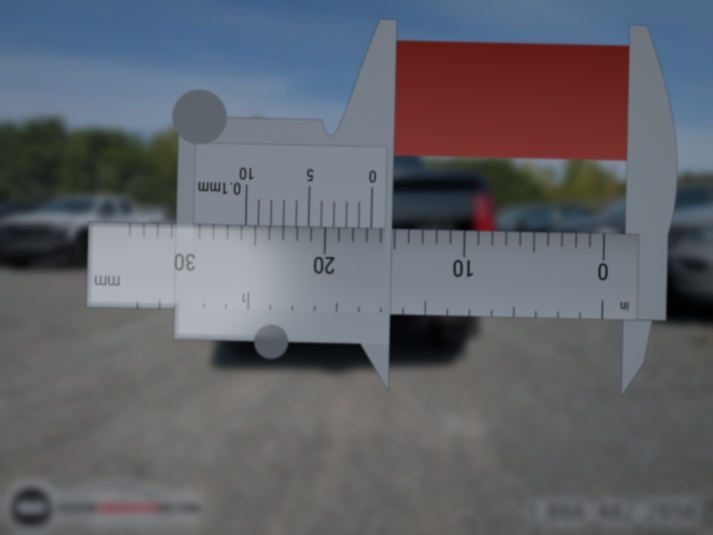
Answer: 16.7 mm
